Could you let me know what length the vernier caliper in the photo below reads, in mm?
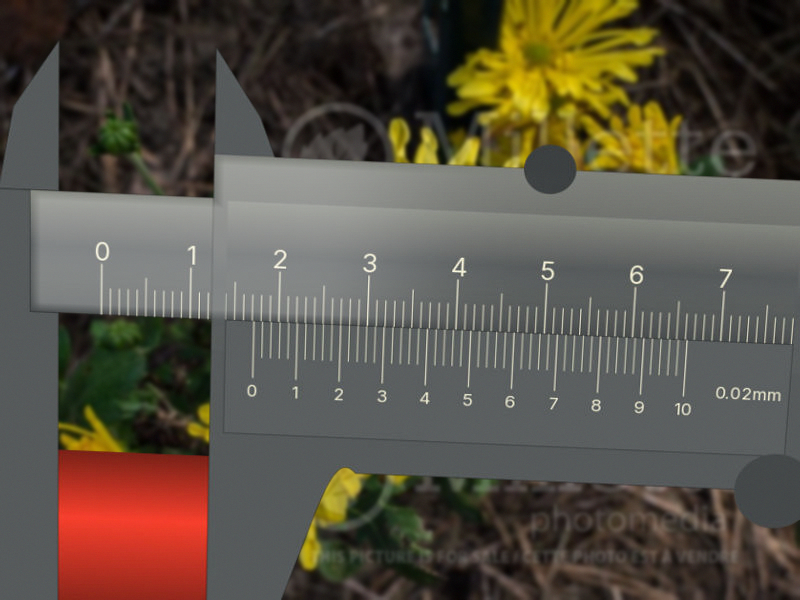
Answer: 17.2 mm
